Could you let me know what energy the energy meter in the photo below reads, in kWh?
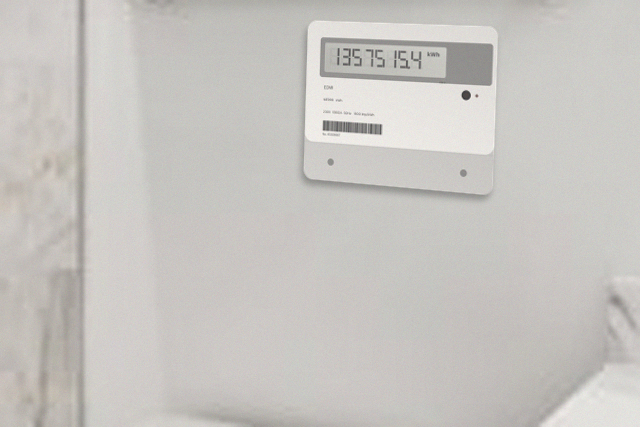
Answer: 1357515.4 kWh
